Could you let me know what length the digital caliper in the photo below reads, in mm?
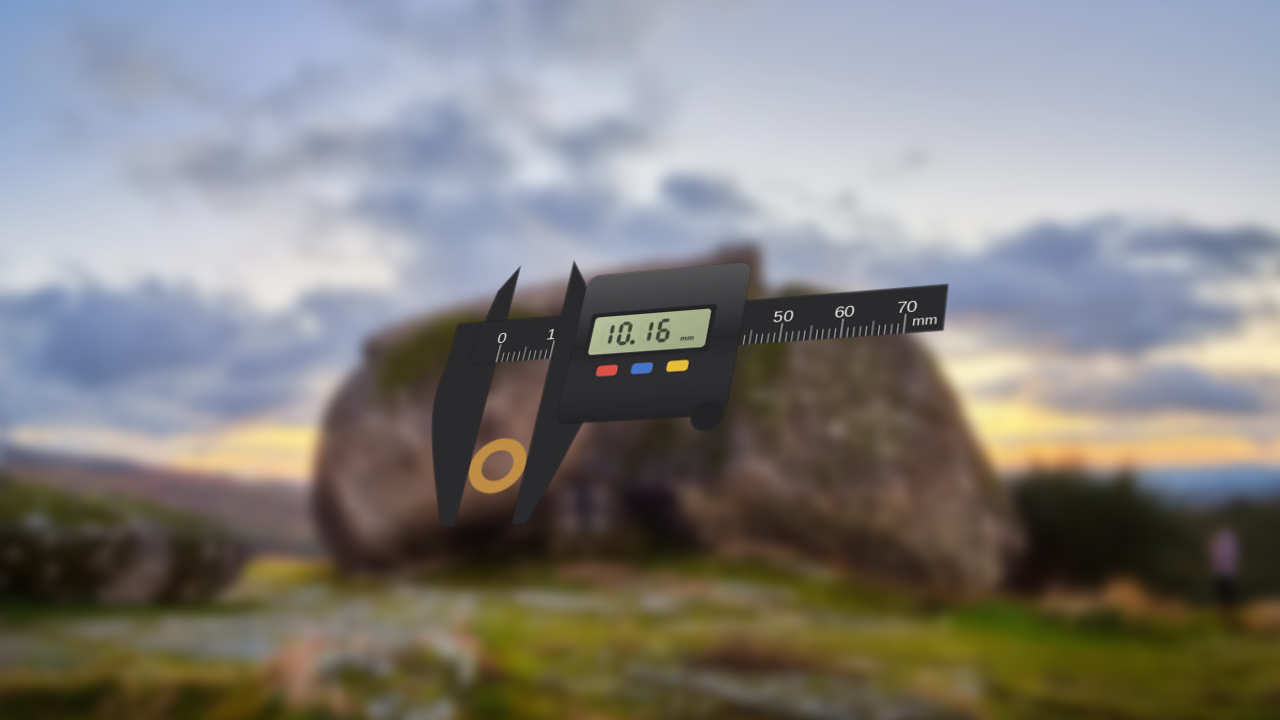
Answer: 10.16 mm
